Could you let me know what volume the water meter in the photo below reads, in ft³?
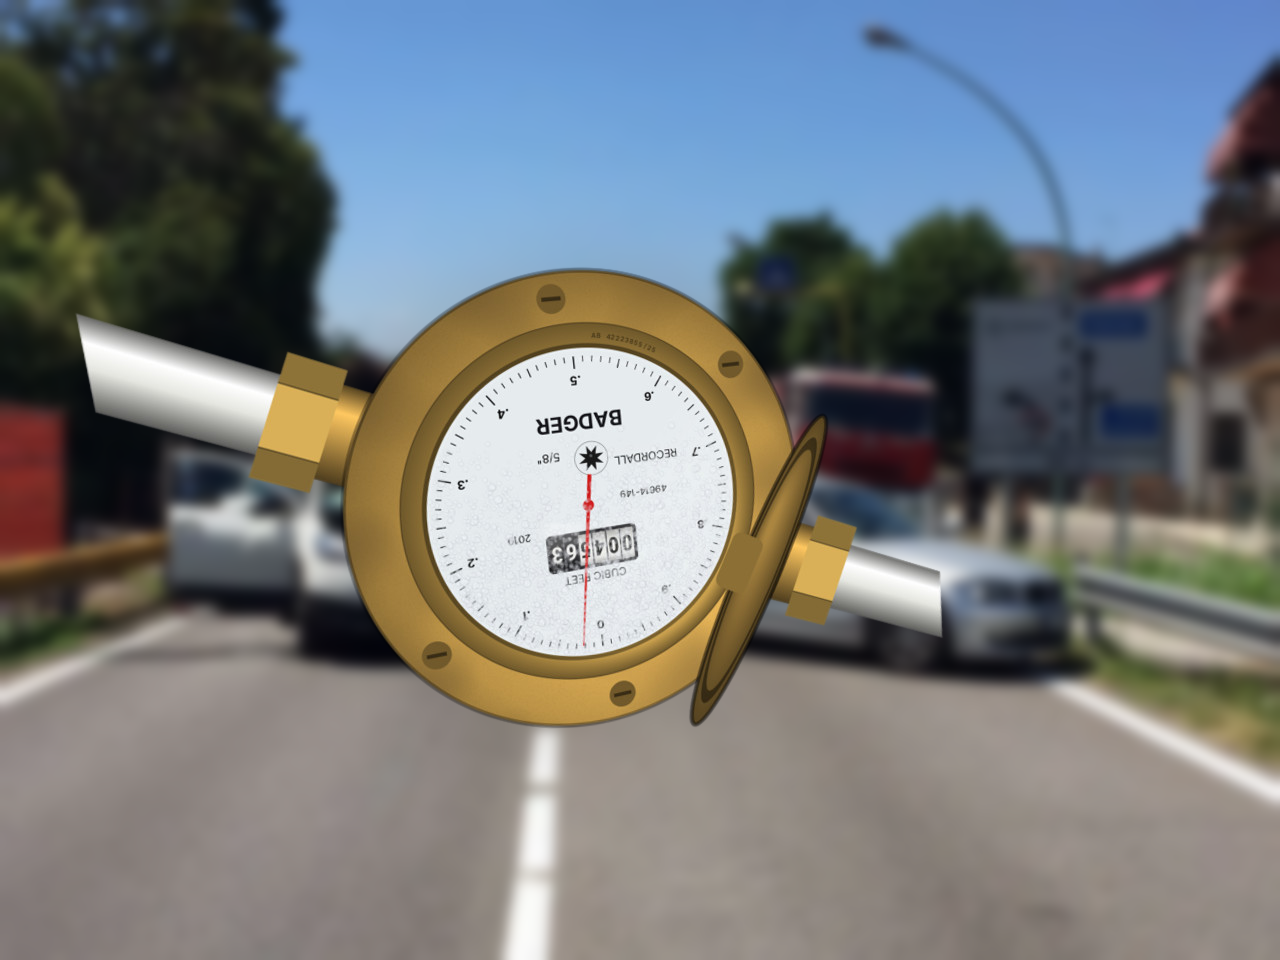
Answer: 4563.02 ft³
